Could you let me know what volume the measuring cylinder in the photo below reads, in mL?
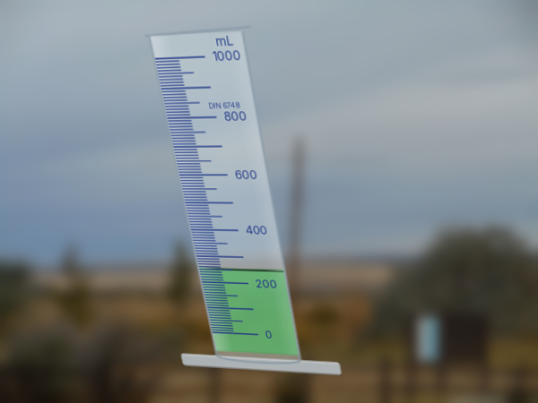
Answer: 250 mL
